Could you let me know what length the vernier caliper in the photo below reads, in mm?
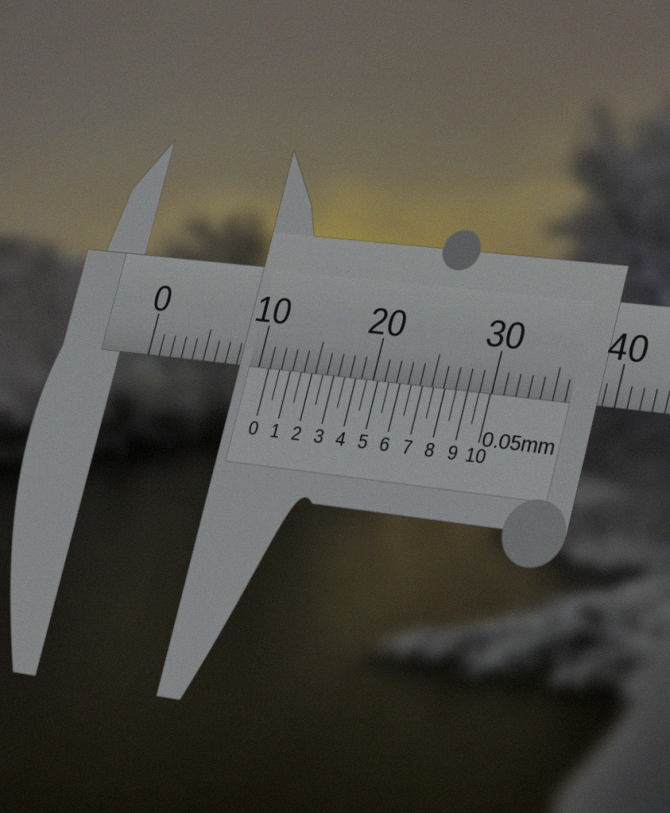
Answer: 10.9 mm
